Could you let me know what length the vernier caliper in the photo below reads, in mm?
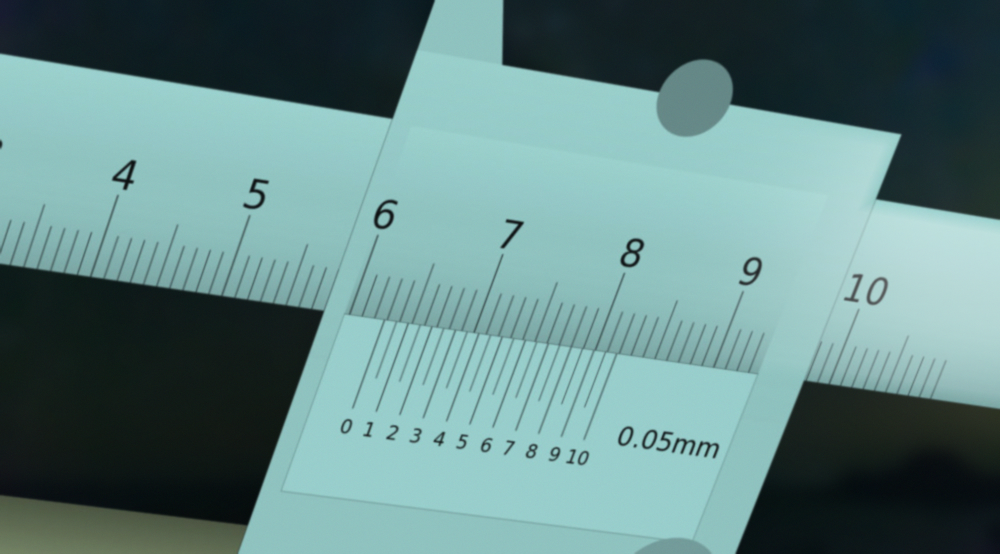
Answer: 62.8 mm
